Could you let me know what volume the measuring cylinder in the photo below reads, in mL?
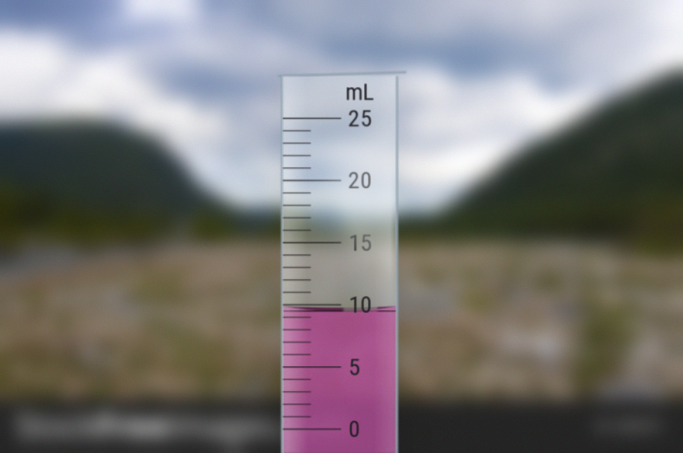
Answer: 9.5 mL
